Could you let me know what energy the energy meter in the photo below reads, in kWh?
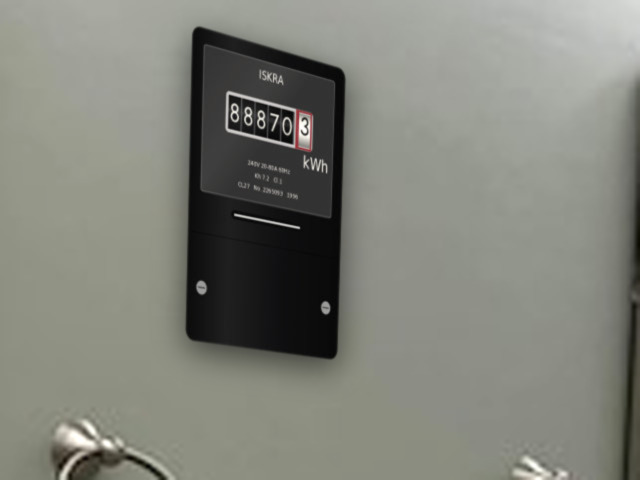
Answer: 88870.3 kWh
